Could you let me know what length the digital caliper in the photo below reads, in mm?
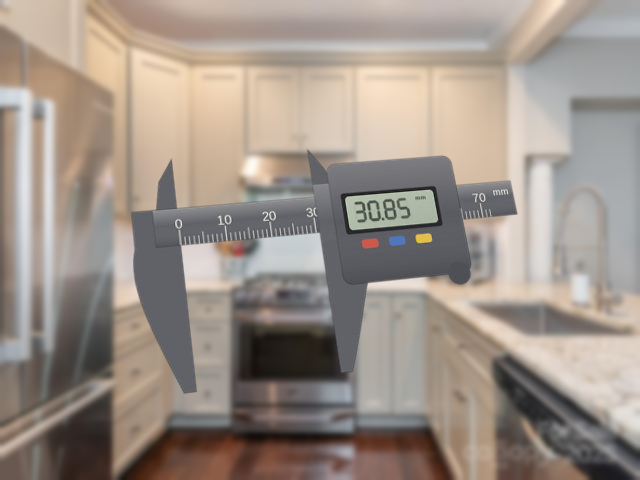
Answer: 30.85 mm
